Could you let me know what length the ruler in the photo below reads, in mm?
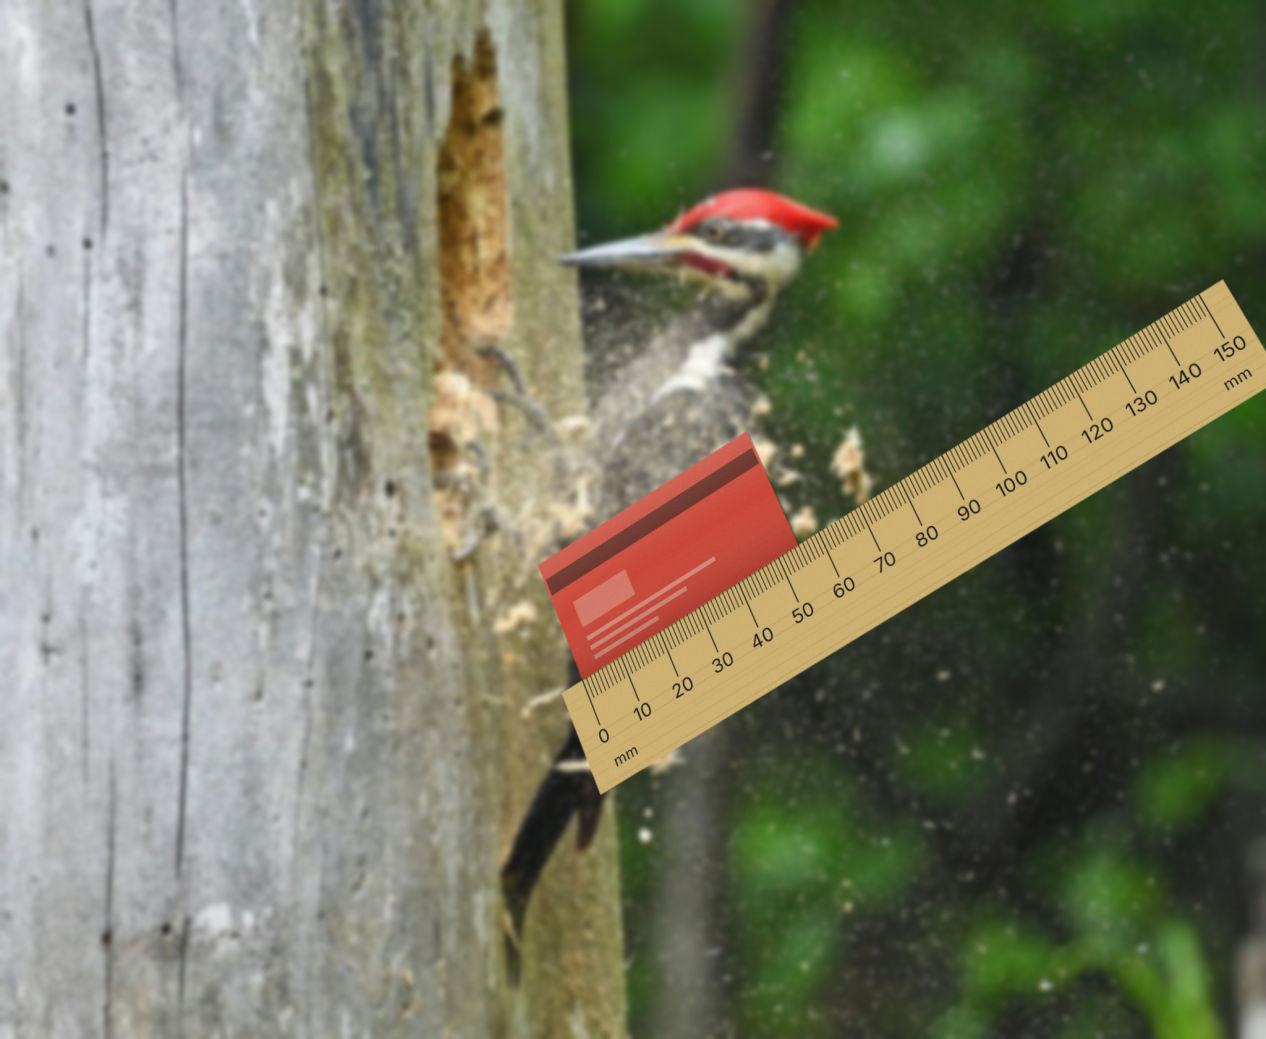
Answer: 55 mm
